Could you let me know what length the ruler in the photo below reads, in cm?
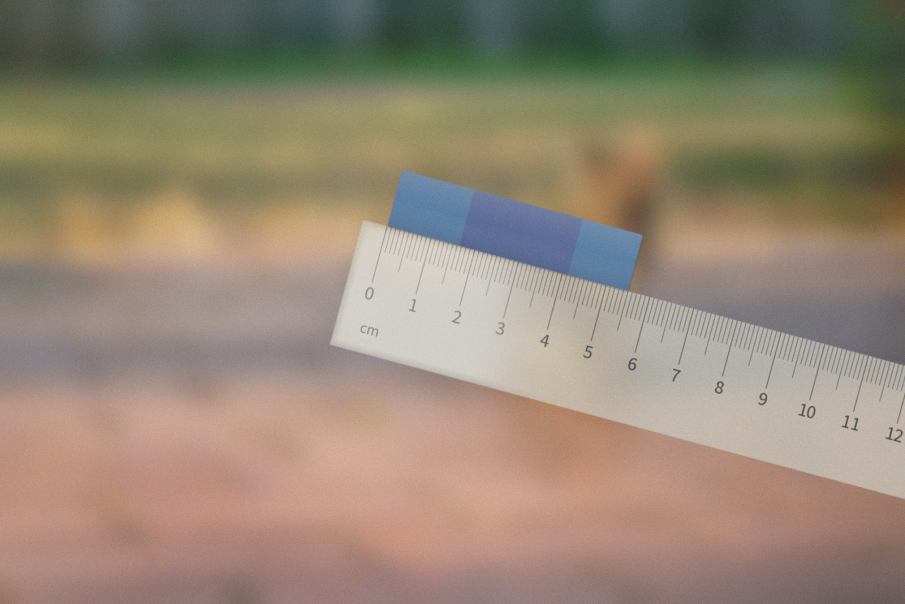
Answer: 5.5 cm
